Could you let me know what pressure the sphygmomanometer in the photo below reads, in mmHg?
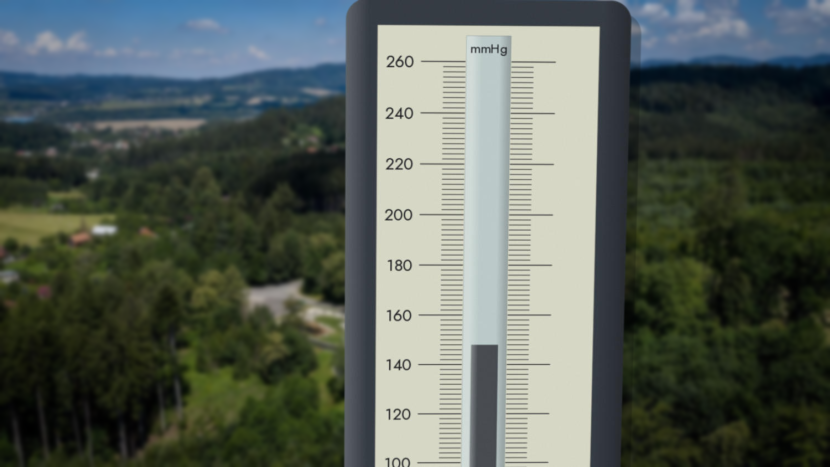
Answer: 148 mmHg
